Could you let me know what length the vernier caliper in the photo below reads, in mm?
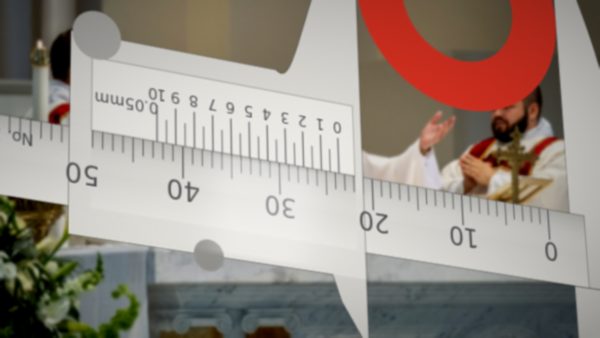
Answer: 23.6 mm
